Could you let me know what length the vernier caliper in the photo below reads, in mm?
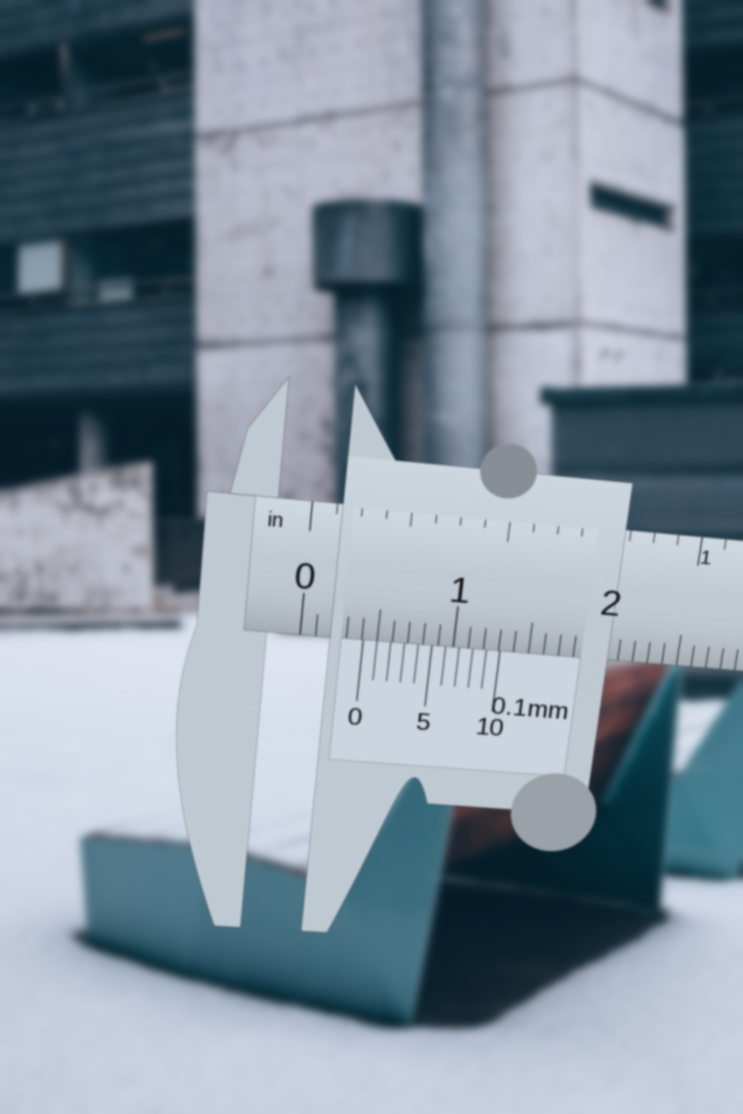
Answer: 4.1 mm
